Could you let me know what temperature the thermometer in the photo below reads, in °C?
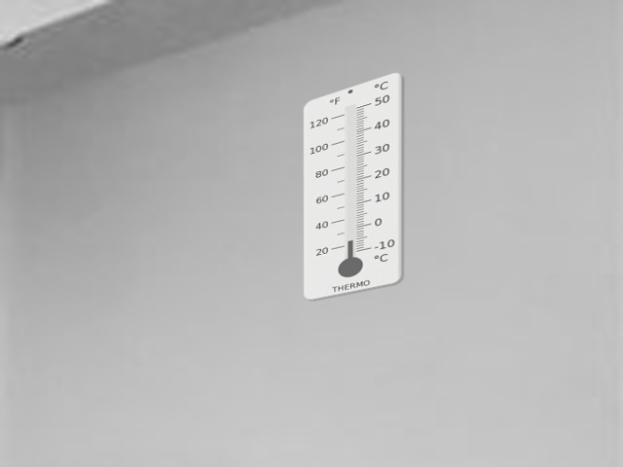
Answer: -5 °C
